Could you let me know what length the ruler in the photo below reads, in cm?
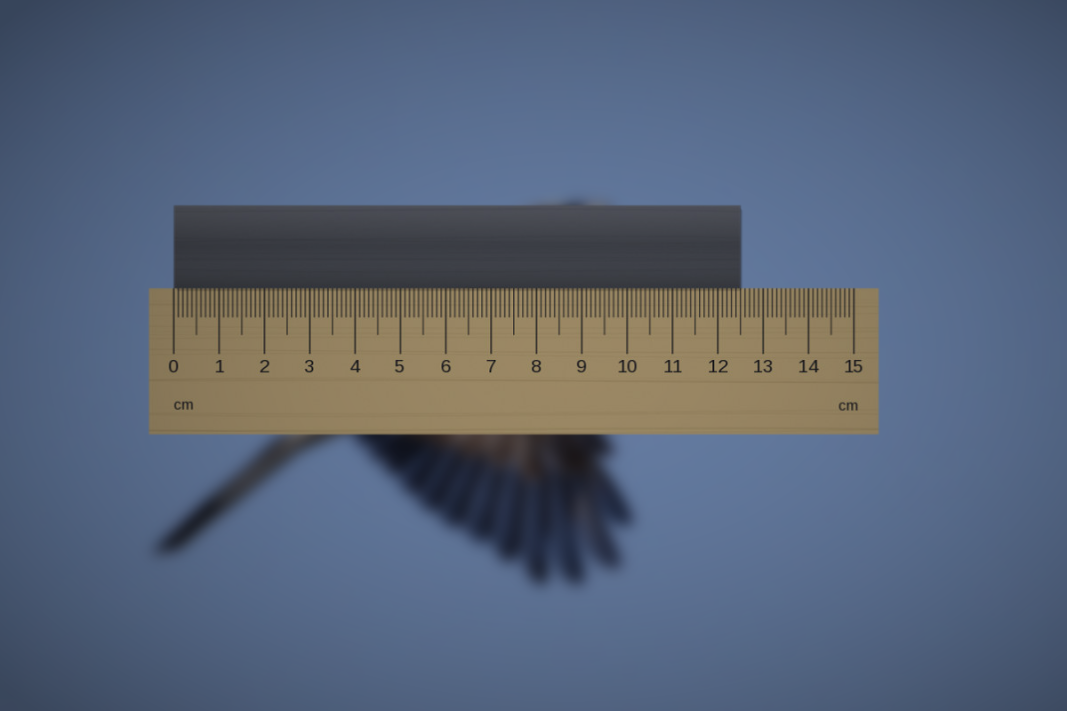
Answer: 12.5 cm
